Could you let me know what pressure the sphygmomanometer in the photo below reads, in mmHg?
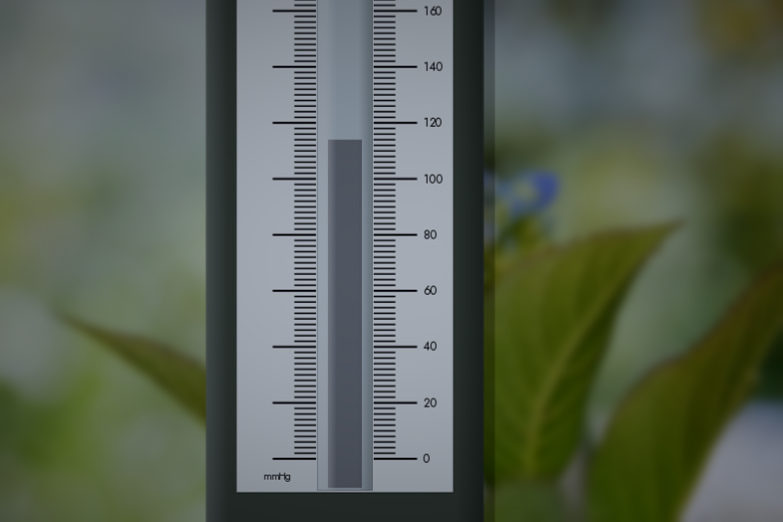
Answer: 114 mmHg
